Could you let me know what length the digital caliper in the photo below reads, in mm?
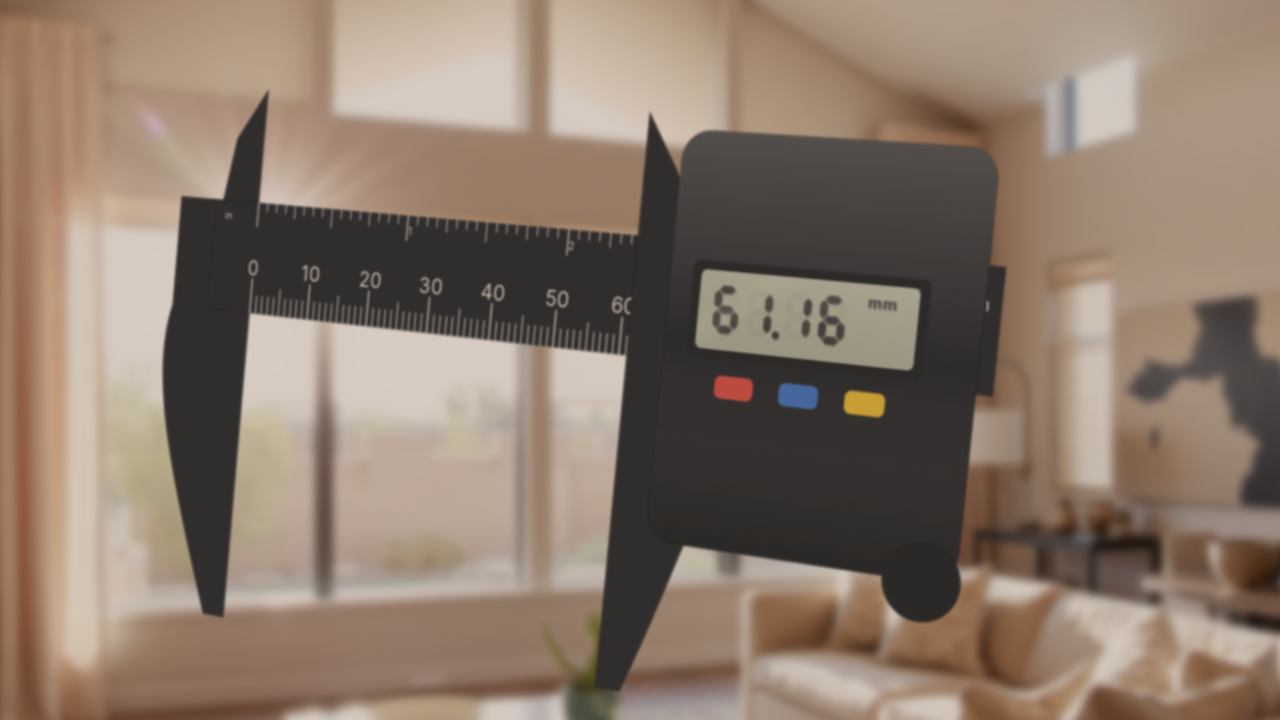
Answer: 61.16 mm
